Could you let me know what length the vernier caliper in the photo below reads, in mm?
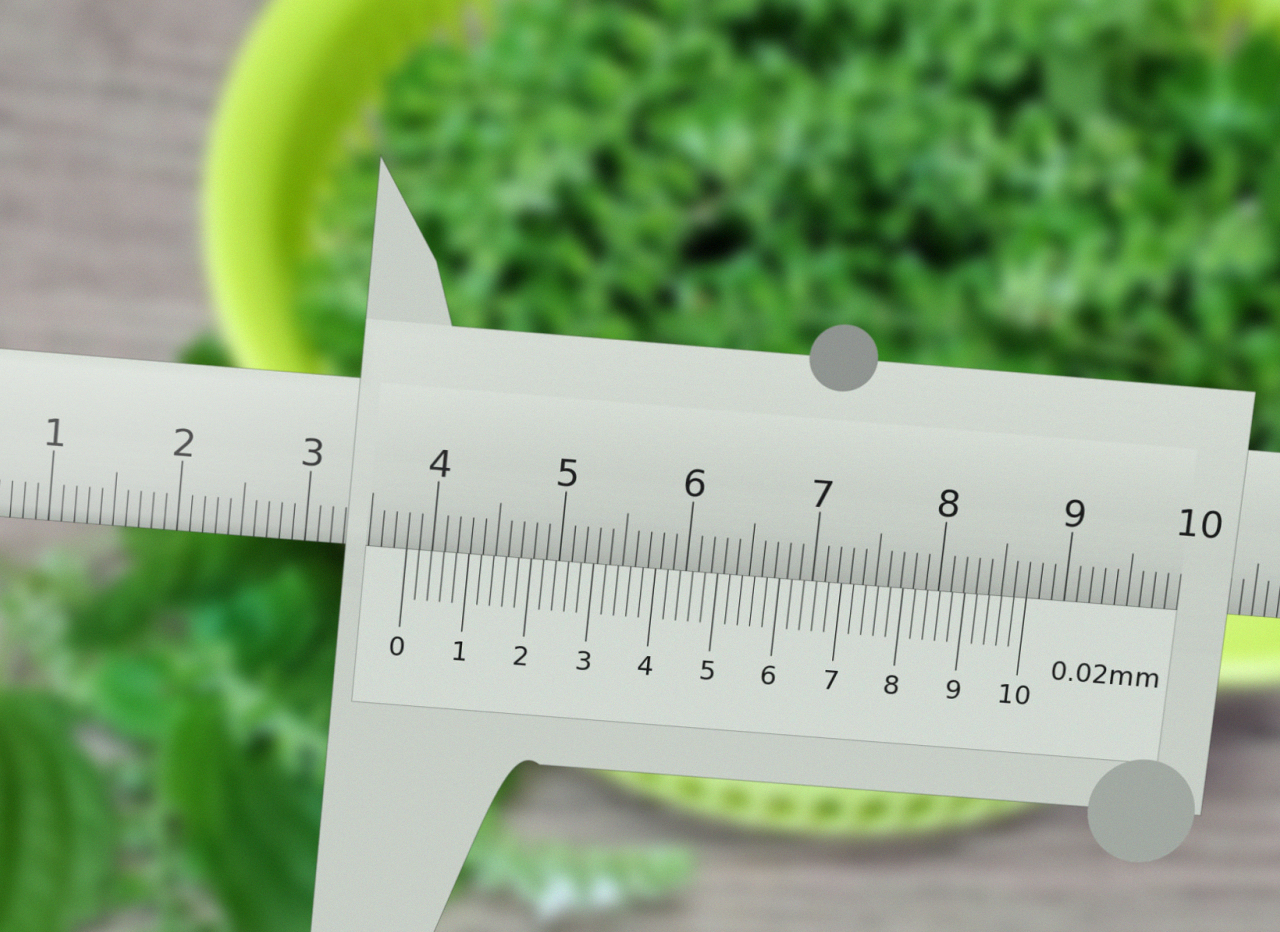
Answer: 38.0 mm
